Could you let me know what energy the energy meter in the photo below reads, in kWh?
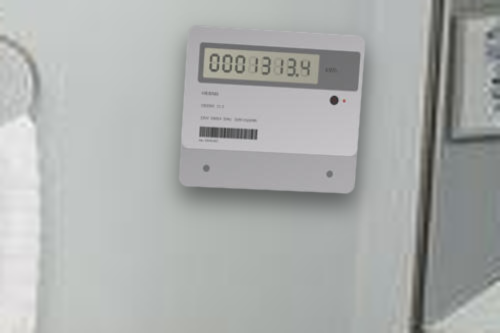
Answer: 1313.4 kWh
